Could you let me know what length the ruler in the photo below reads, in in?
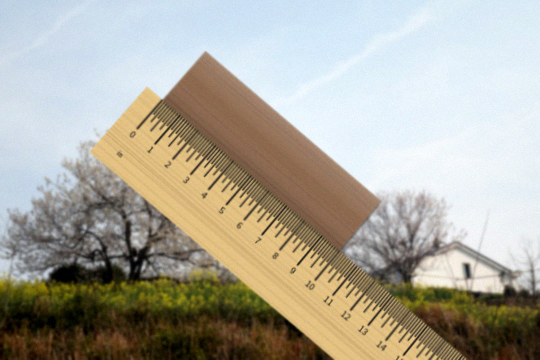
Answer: 10 in
